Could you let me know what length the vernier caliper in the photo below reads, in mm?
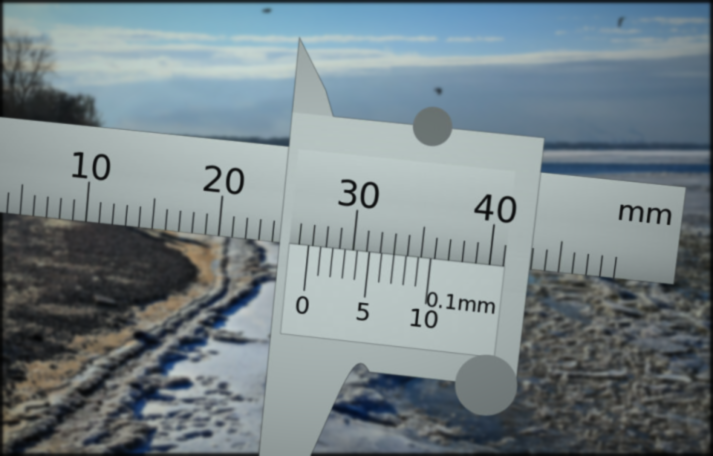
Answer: 26.7 mm
